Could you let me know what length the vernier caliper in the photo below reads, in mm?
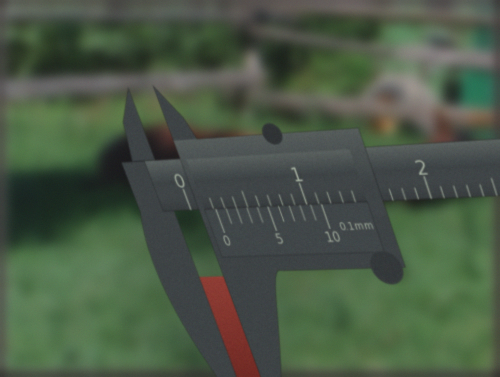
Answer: 2.2 mm
